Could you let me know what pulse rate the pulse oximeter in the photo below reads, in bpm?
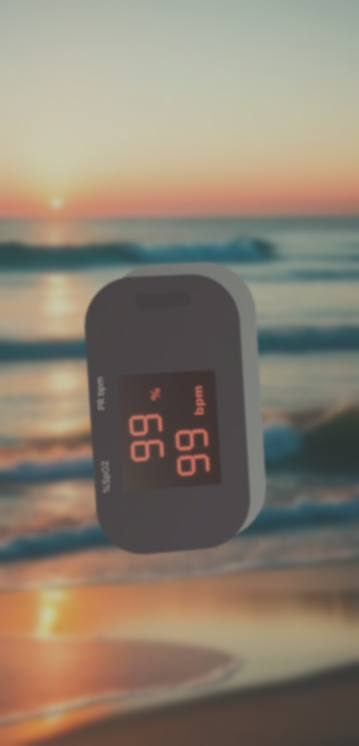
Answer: 99 bpm
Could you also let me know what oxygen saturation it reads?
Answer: 99 %
